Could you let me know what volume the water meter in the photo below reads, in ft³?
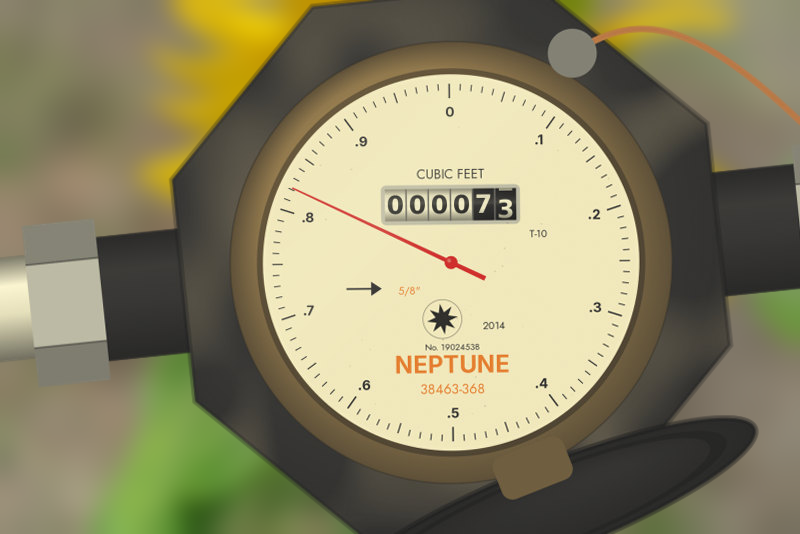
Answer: 72.82 ft³
